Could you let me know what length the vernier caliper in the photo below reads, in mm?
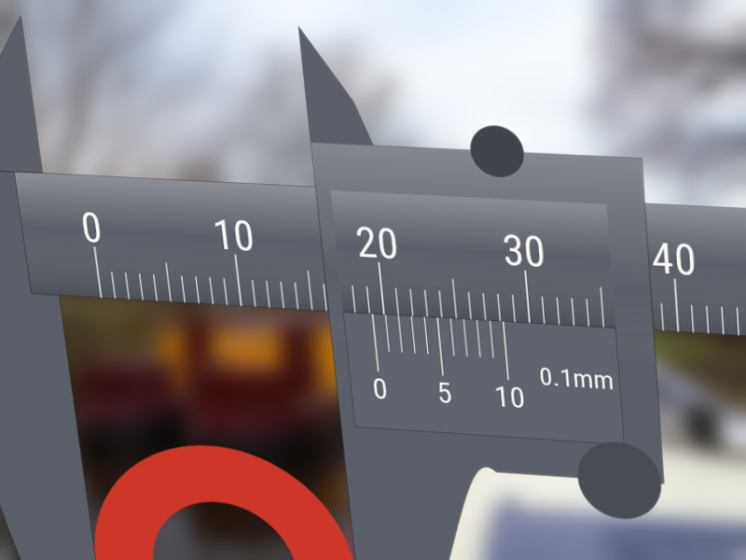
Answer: 19.2 mm
